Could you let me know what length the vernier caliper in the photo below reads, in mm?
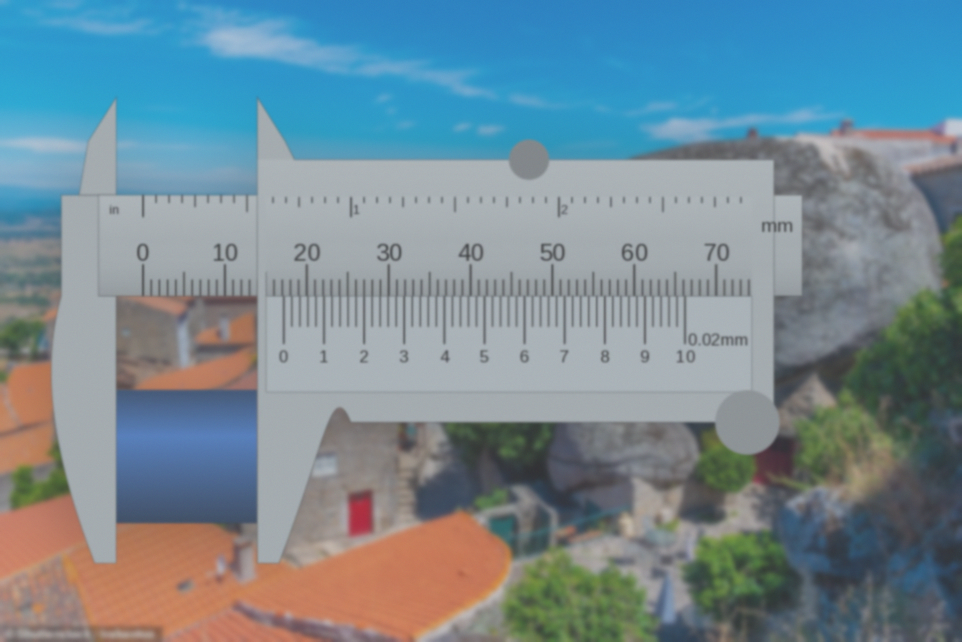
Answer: 17.2 mm
